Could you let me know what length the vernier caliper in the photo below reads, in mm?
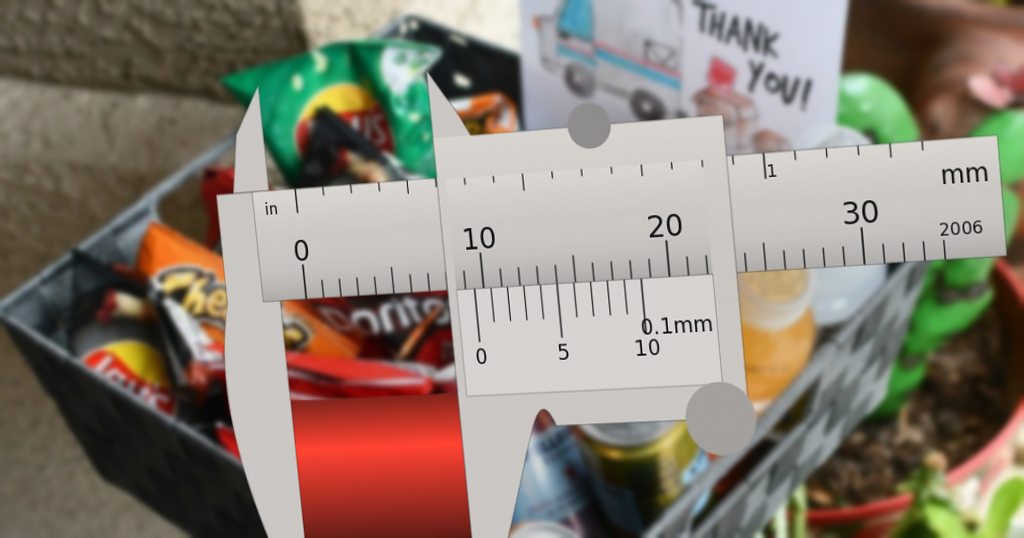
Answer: 9.5 mm
